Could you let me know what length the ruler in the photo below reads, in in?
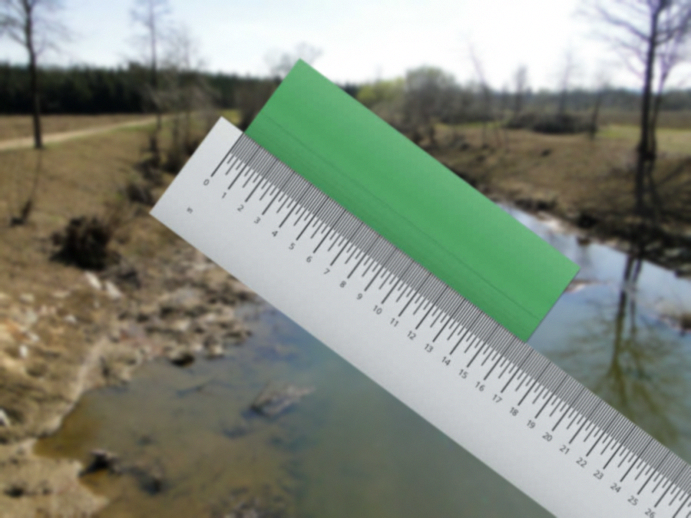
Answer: 16.5 in
